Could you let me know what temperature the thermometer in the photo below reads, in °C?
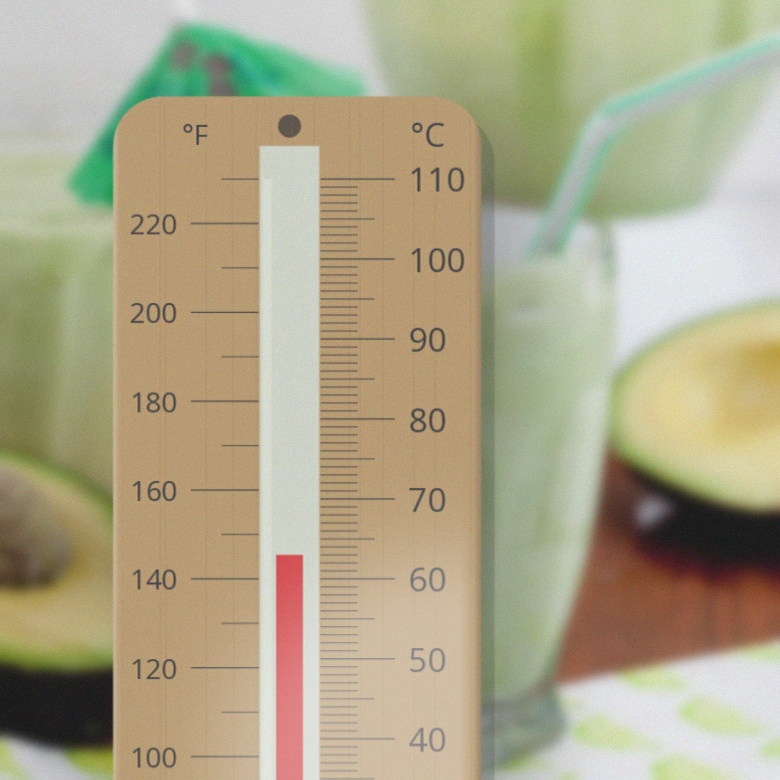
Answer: 63 °C
